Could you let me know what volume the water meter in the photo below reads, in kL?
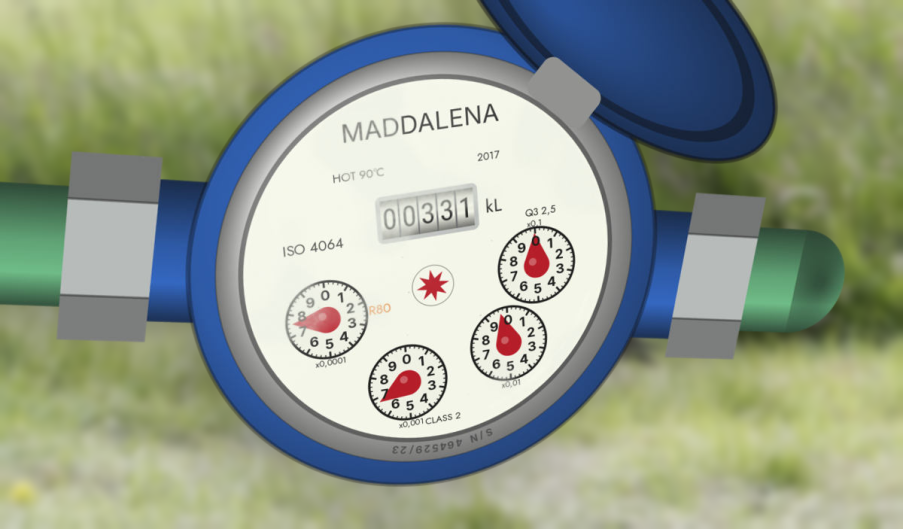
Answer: 330.9967 kL
